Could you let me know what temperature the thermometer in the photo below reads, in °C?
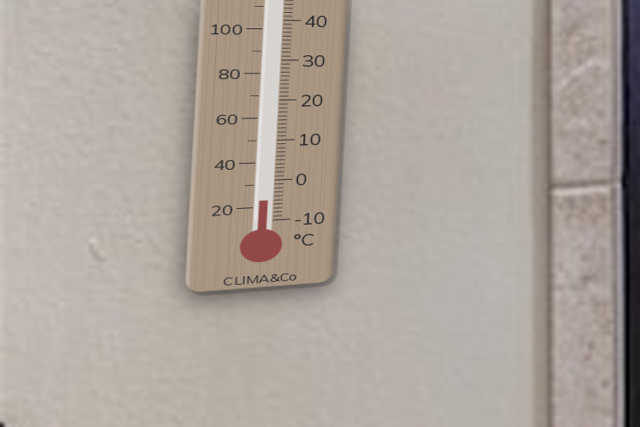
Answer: -5 °C
